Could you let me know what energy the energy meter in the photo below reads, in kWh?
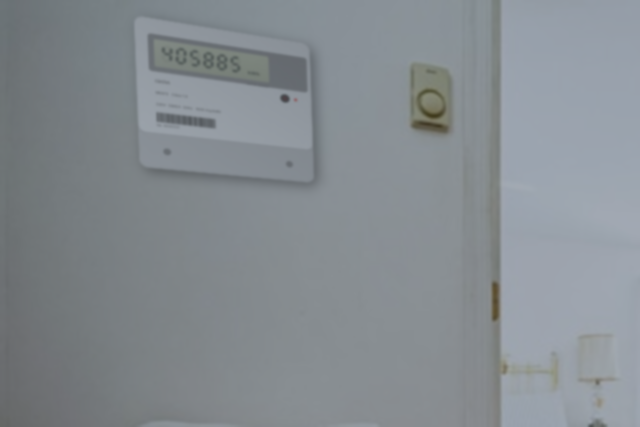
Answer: 405885 kWh
